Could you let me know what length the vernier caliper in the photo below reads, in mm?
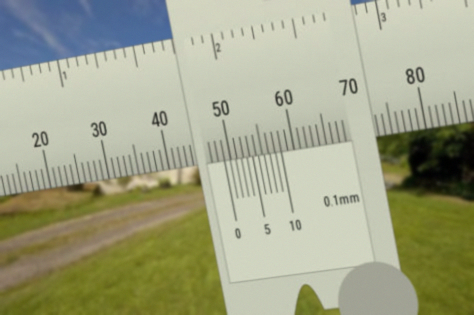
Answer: 49.0 mm
